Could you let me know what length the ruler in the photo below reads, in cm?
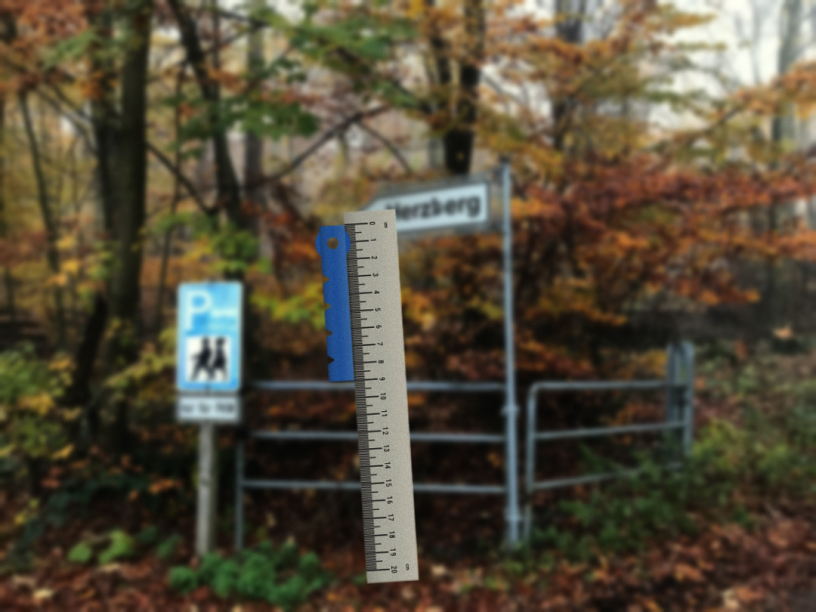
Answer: 9 cm
